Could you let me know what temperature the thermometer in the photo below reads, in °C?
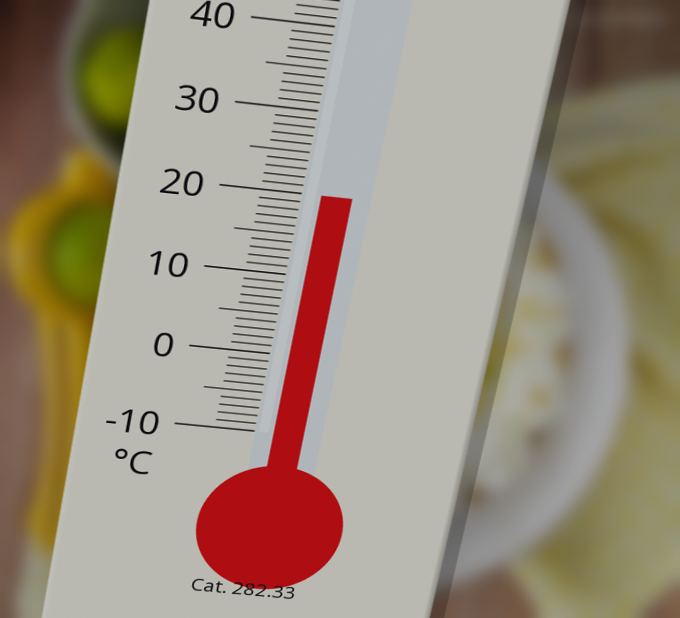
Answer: 20 °C
